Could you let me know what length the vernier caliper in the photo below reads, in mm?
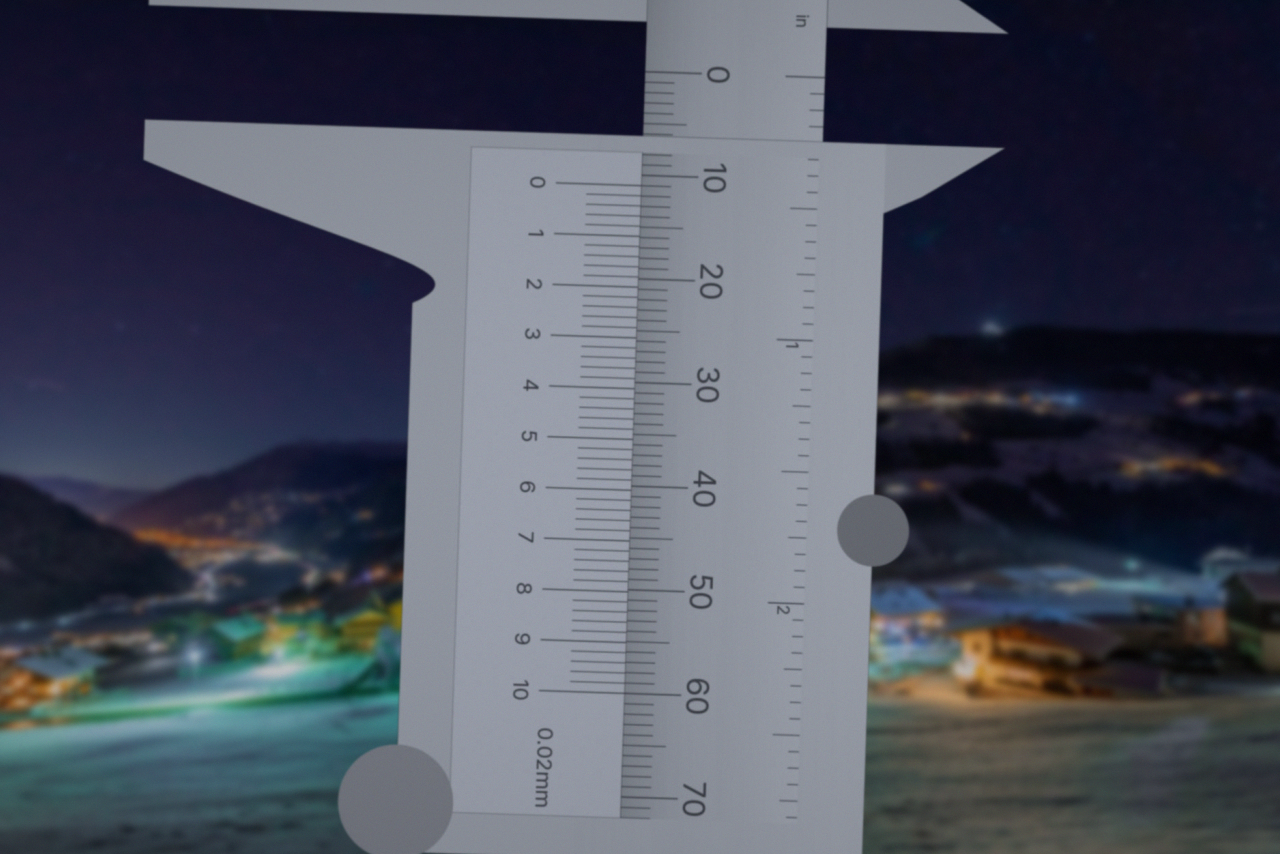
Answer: 11.0 mm
